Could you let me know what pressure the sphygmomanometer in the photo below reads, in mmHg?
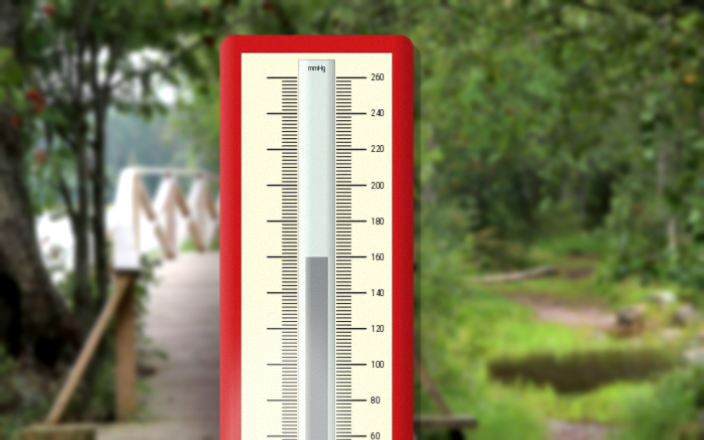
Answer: 160 mmHg
